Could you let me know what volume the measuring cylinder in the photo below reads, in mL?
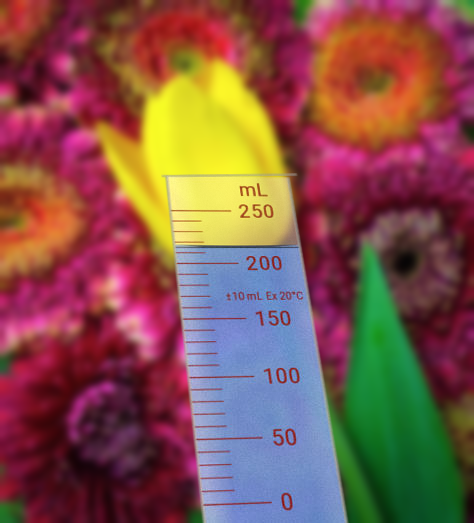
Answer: 215 mL
